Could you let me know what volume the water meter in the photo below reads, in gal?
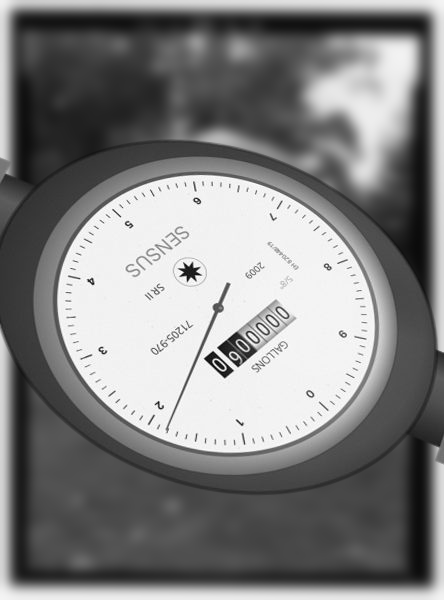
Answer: 61.8 gal
